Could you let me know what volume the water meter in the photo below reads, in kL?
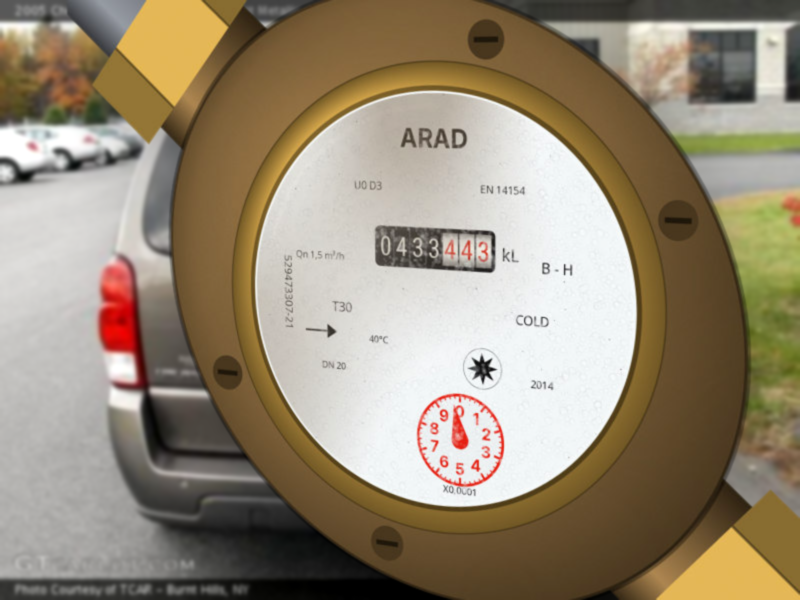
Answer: 433.4429 kL
